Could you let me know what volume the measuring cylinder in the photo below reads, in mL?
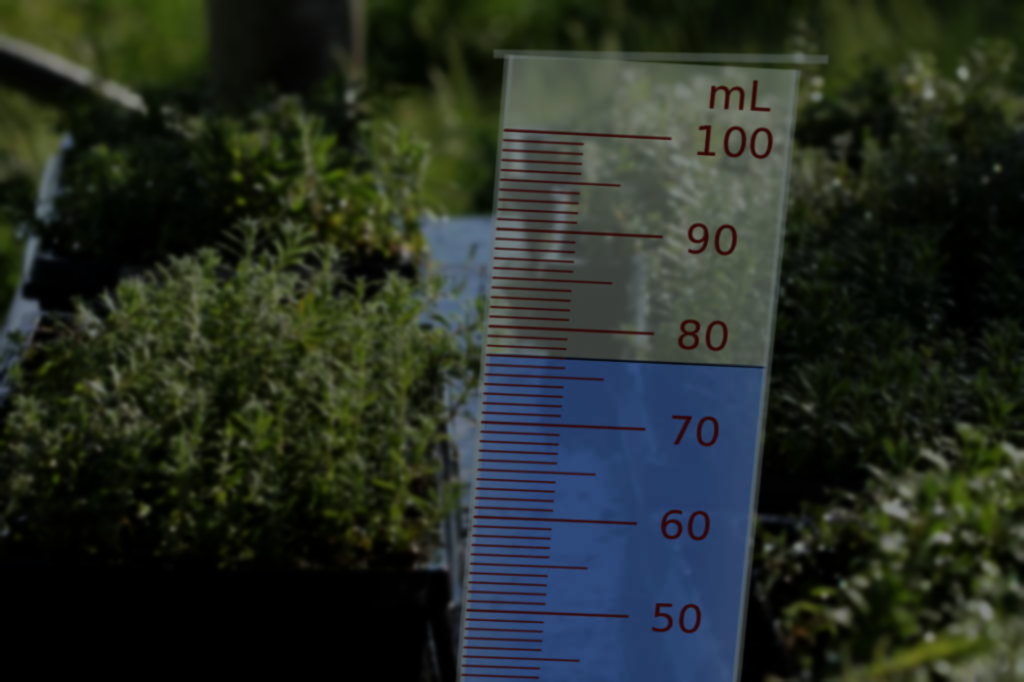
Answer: 77 mL
